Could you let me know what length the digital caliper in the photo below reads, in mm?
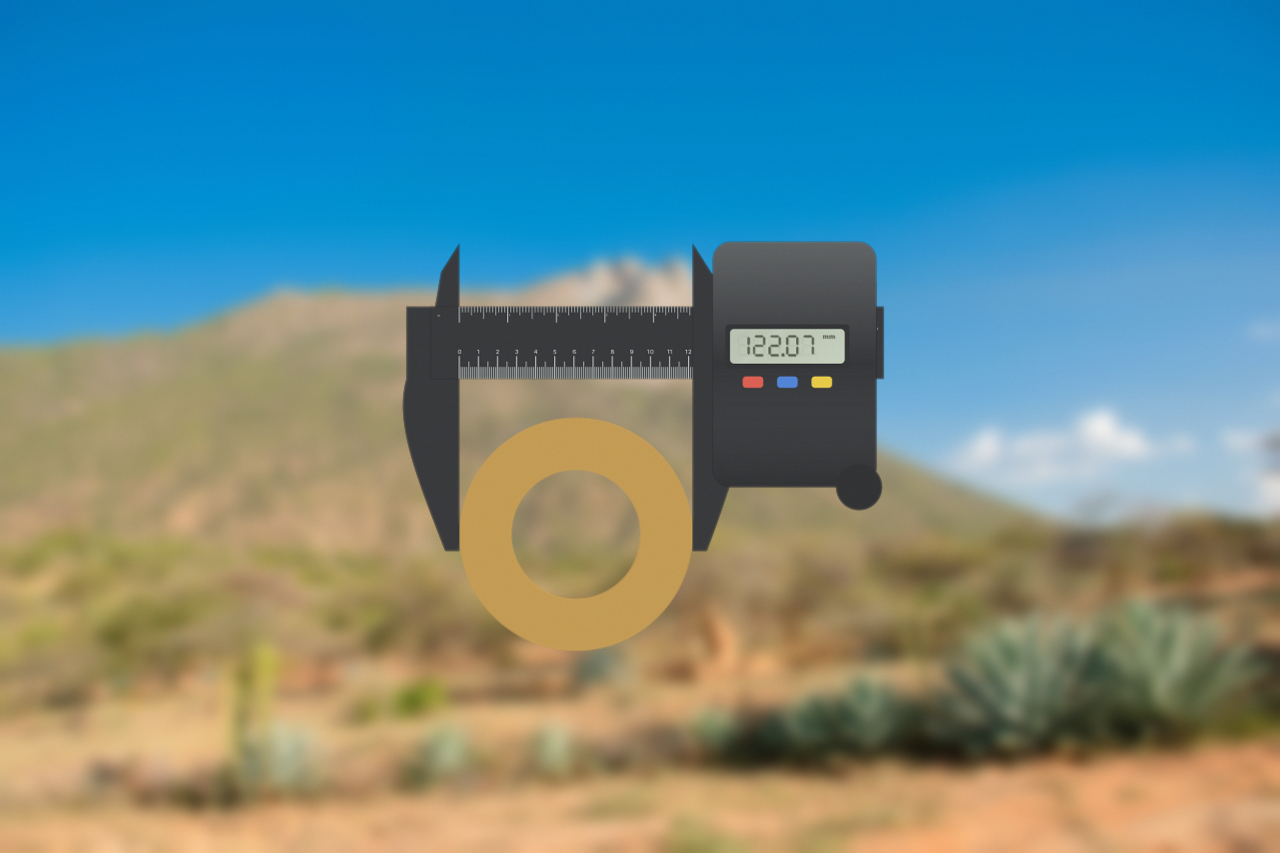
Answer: 122.07 mm
